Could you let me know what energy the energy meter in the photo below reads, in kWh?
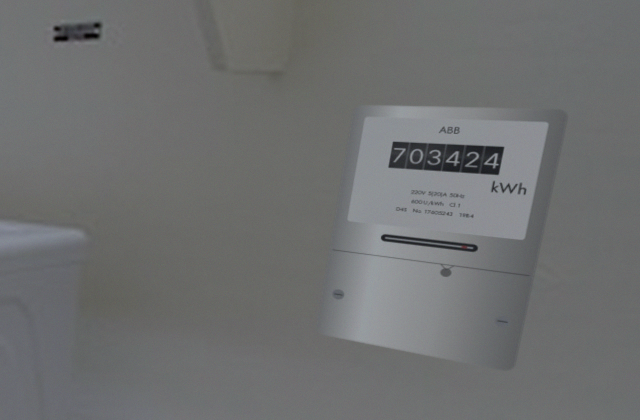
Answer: 703424 kWh
